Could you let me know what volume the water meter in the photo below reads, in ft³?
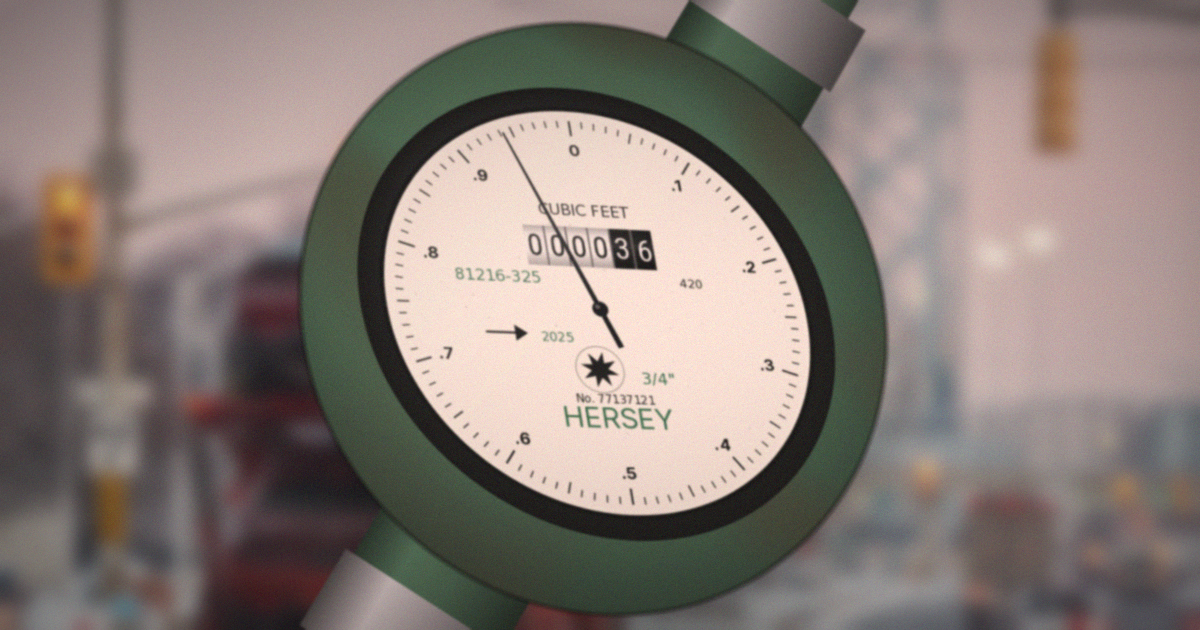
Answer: 35.94 ft³
